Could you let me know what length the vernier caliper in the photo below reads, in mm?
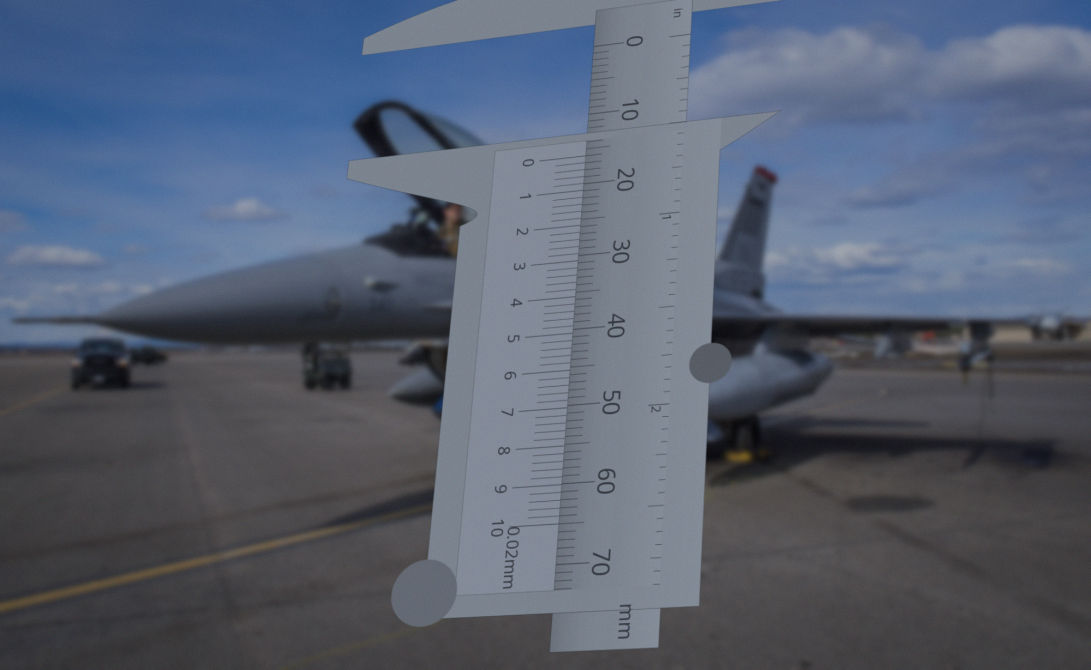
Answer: 16.0 mm
